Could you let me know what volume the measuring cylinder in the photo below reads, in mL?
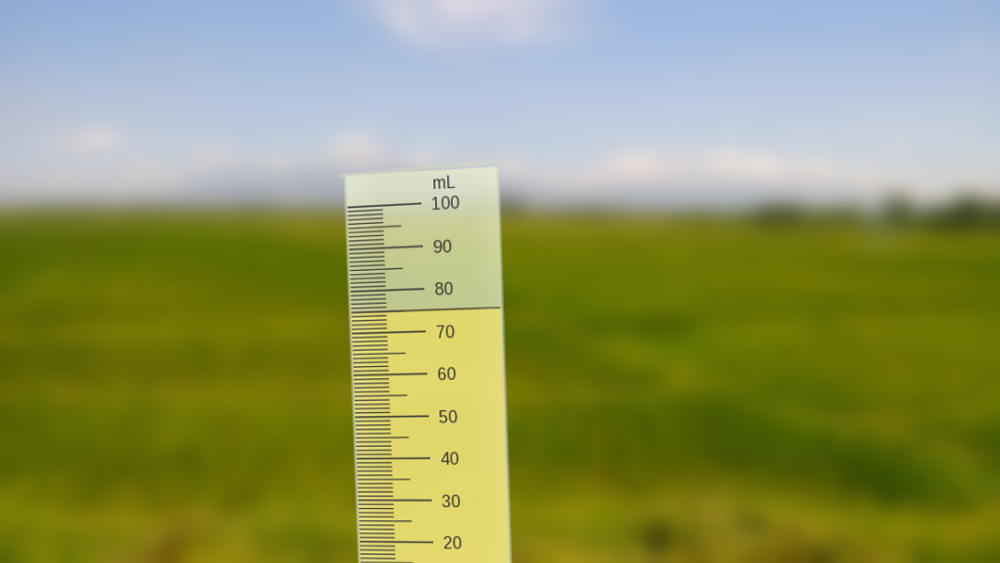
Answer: 75 mL
